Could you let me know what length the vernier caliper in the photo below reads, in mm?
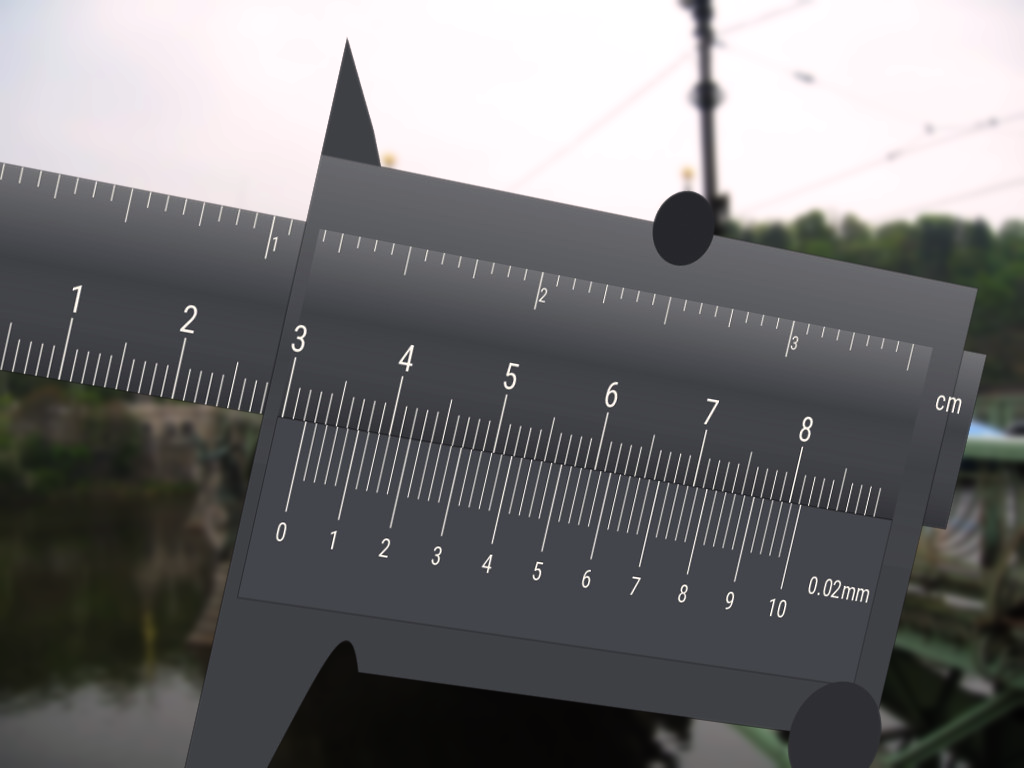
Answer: 32.2 mm
